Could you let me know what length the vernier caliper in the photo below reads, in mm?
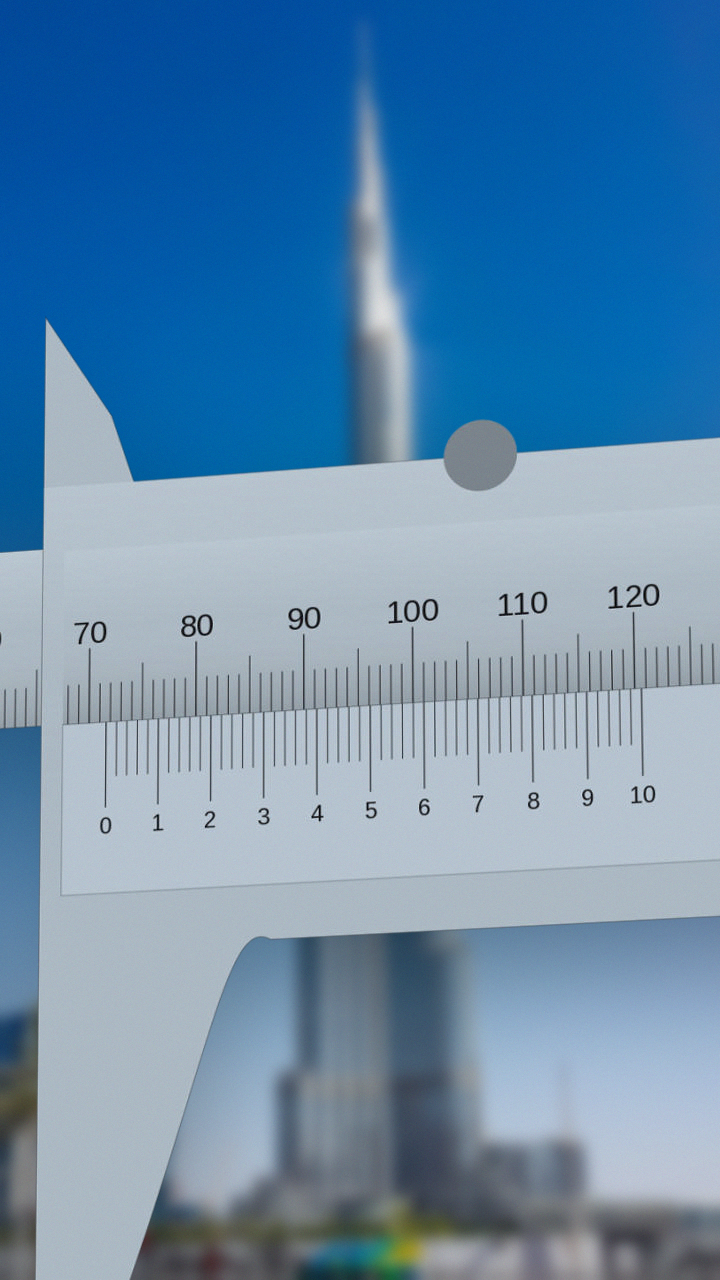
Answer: 71.6 mm
